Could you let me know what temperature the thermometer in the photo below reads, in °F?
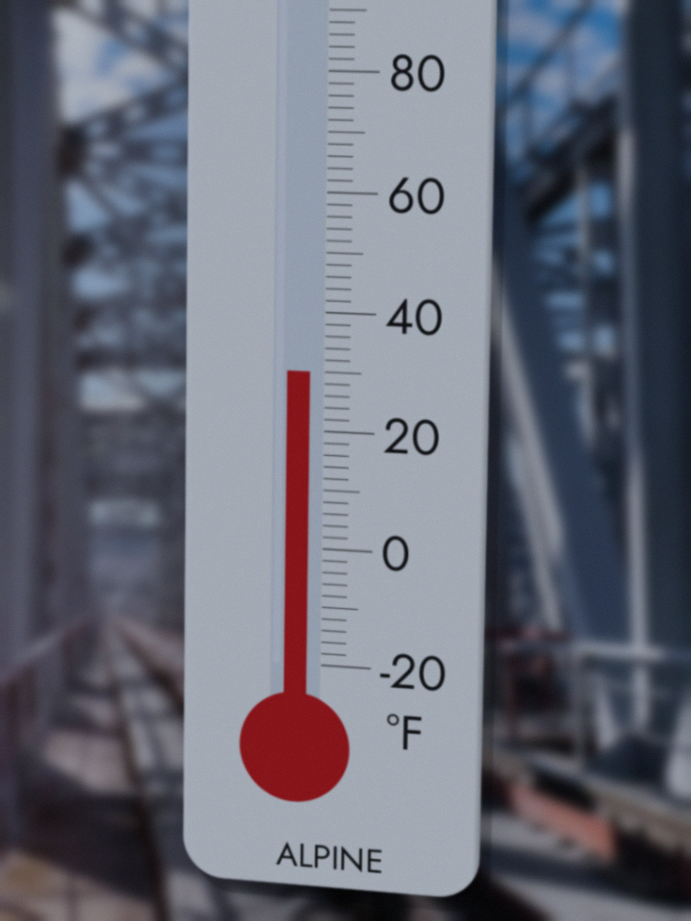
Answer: 30 °F
